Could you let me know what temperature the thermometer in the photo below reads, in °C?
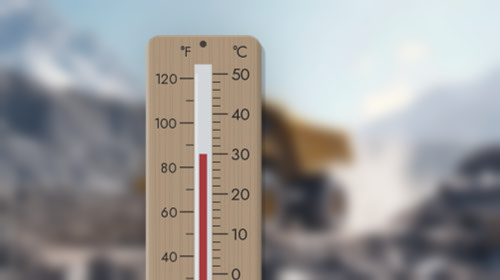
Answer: 30 °C
